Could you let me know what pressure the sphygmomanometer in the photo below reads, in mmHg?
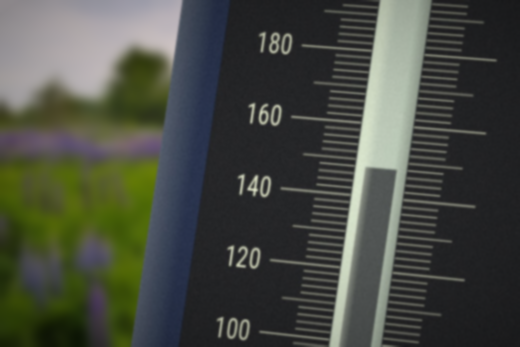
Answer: 148 mmHg
